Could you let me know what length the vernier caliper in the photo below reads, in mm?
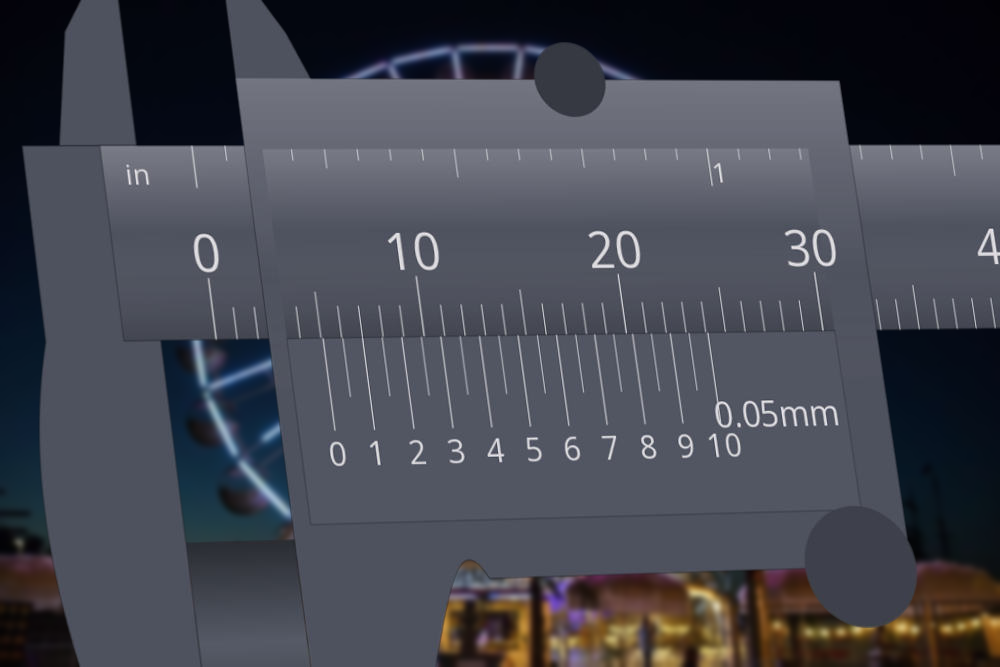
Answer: 5.1 mm
